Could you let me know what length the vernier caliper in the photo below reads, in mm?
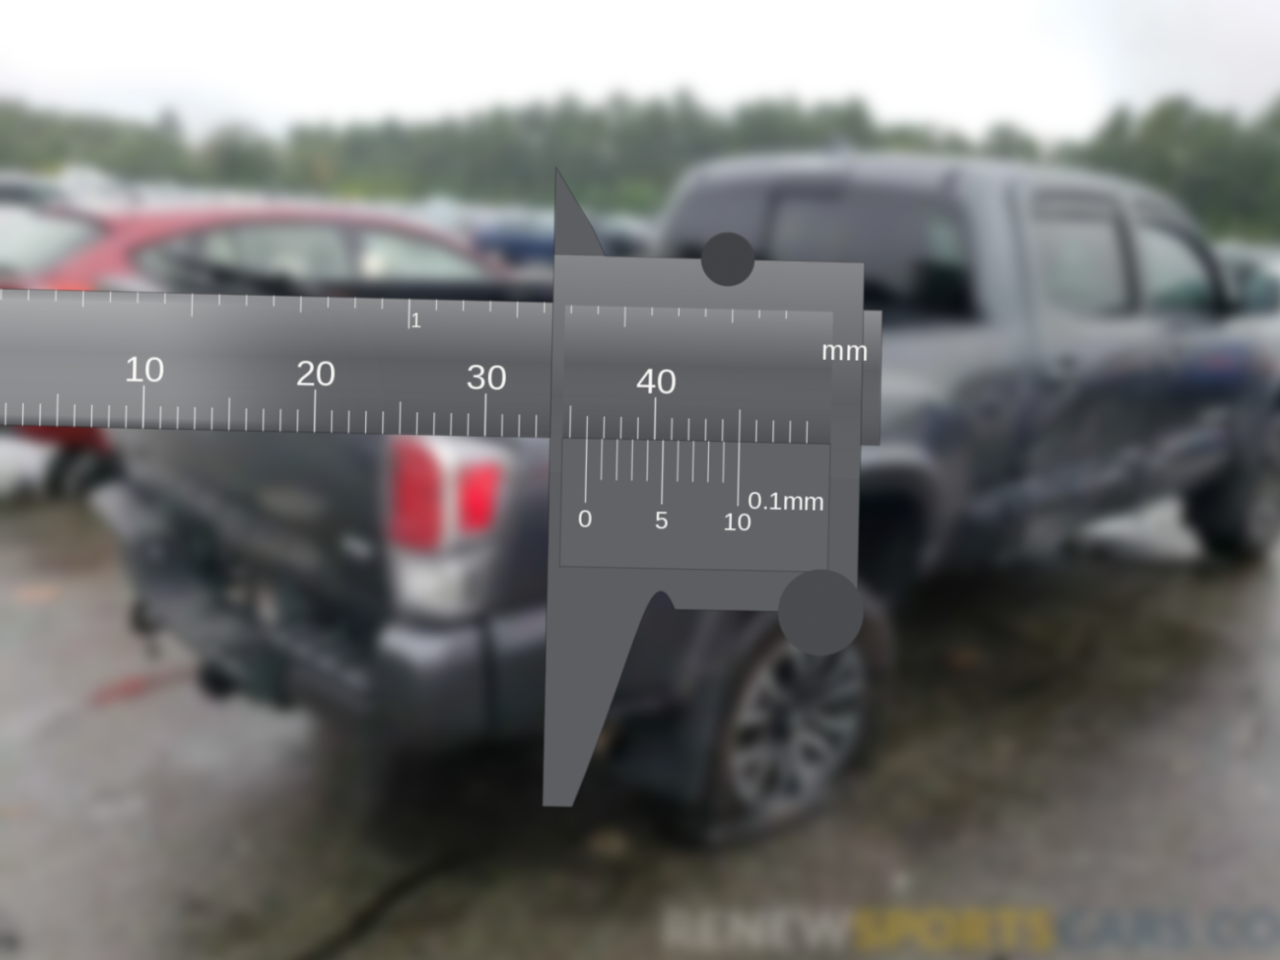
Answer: 36.0 mm
